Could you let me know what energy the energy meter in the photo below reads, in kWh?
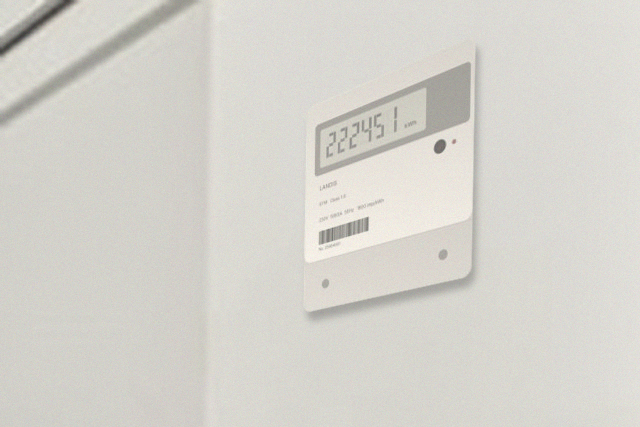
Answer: 222451 kWh
